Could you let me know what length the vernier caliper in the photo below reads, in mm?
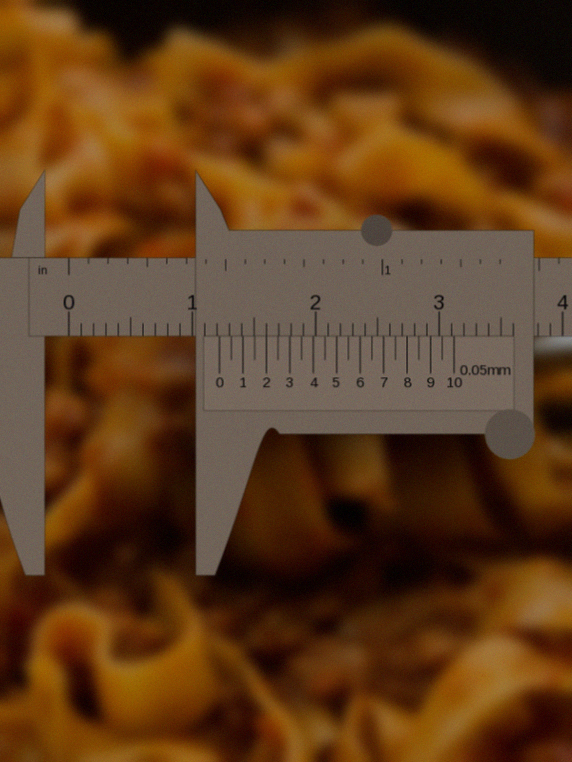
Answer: 12.2 mm
